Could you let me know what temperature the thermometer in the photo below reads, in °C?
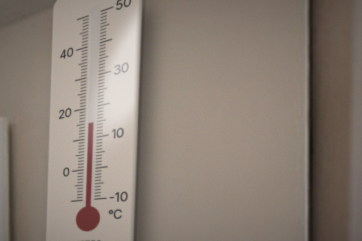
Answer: 15 °C
